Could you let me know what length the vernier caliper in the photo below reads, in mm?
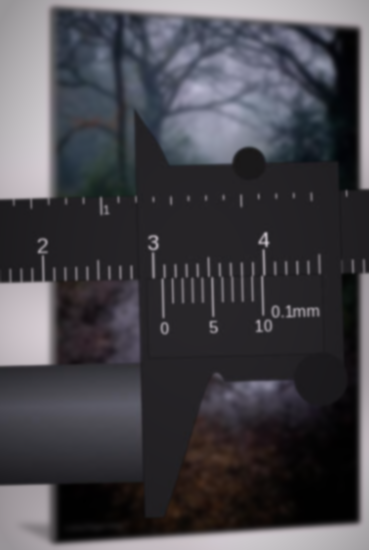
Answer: 30.8 mm
